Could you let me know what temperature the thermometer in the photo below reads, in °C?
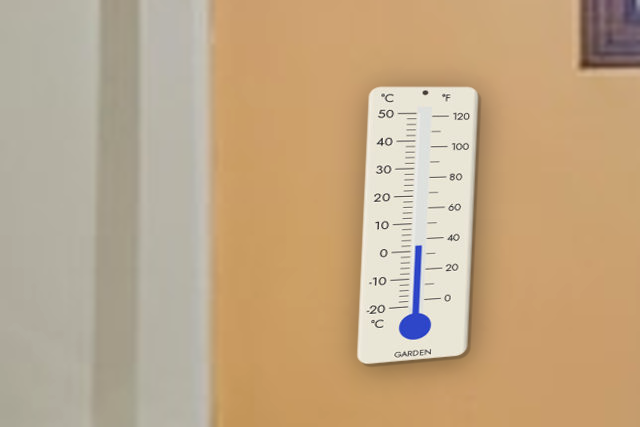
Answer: 2 °C
